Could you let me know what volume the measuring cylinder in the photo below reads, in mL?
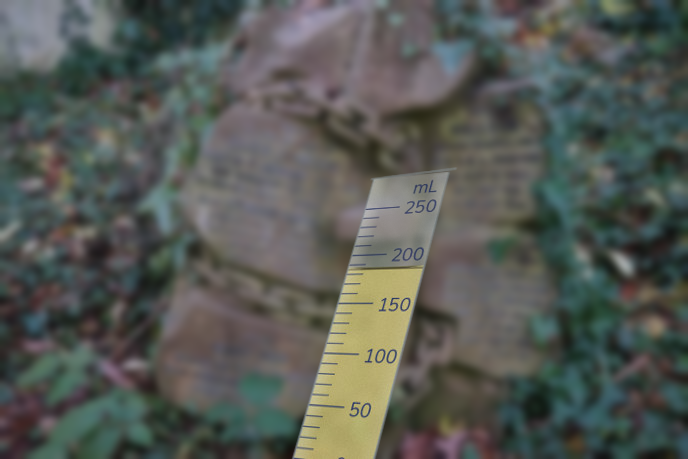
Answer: 185 mL
